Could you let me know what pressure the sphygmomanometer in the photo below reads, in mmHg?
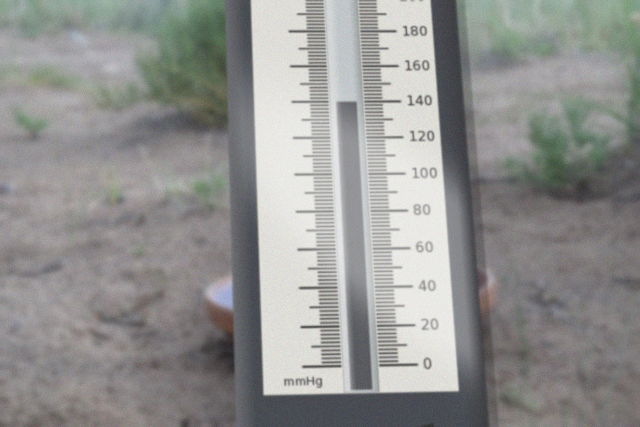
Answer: 140 mmHg
